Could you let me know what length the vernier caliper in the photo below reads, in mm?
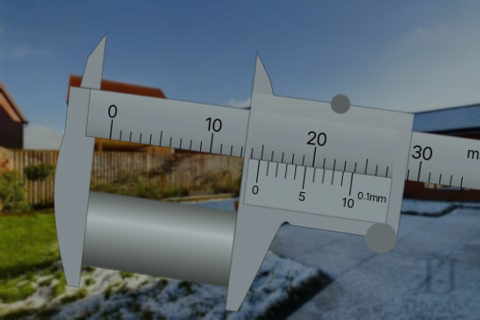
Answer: 14.8 mm
